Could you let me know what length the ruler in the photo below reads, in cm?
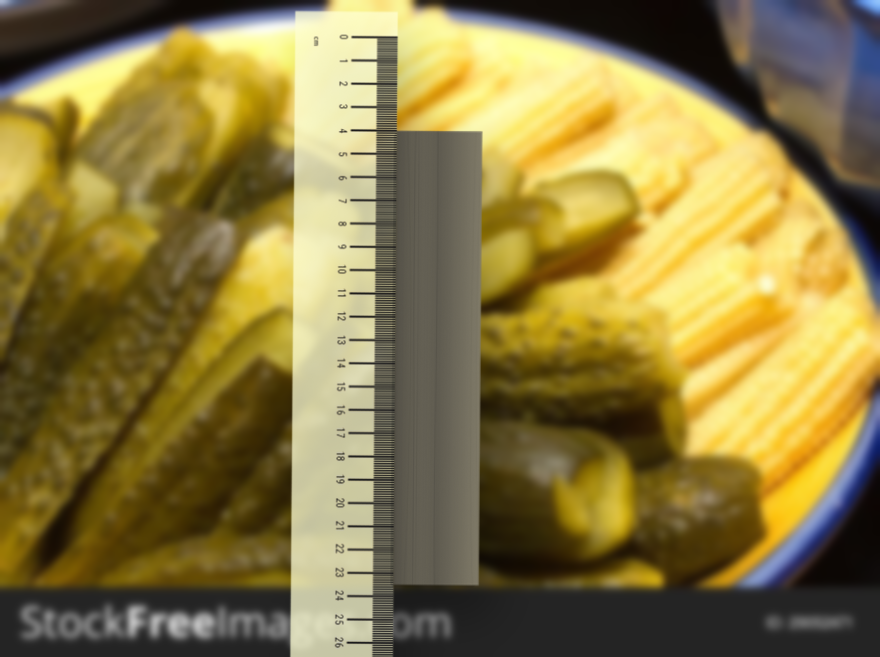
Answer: 19.5 cm
